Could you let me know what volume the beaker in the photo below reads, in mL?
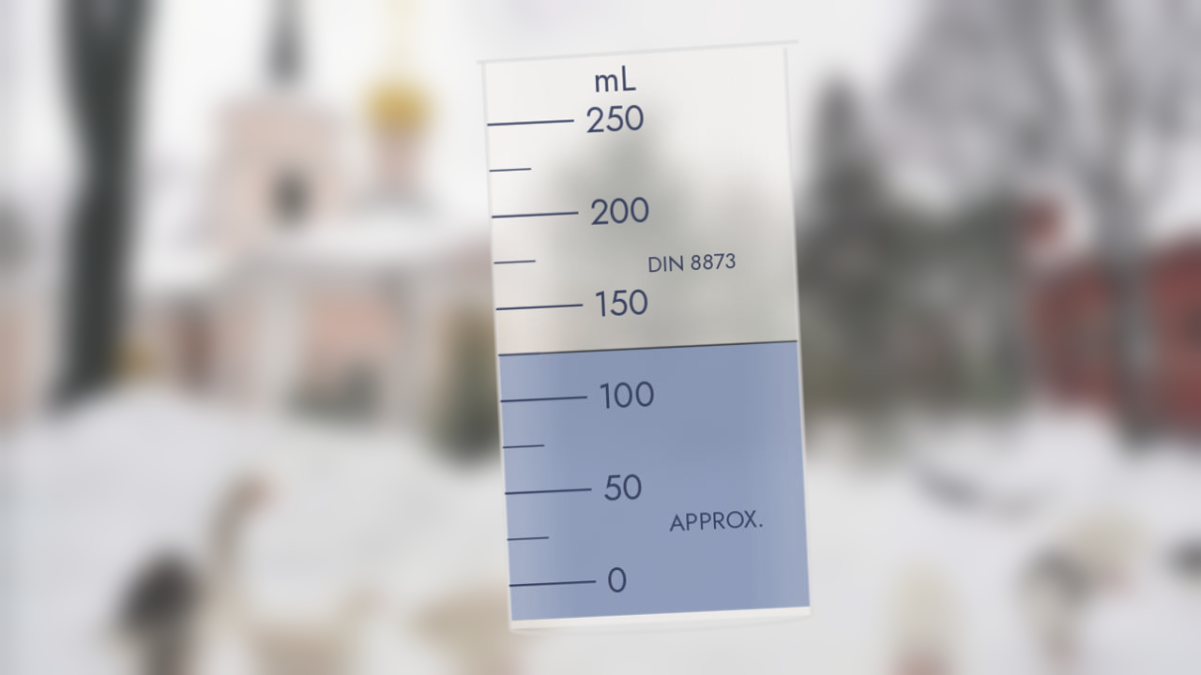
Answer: 125 mL
